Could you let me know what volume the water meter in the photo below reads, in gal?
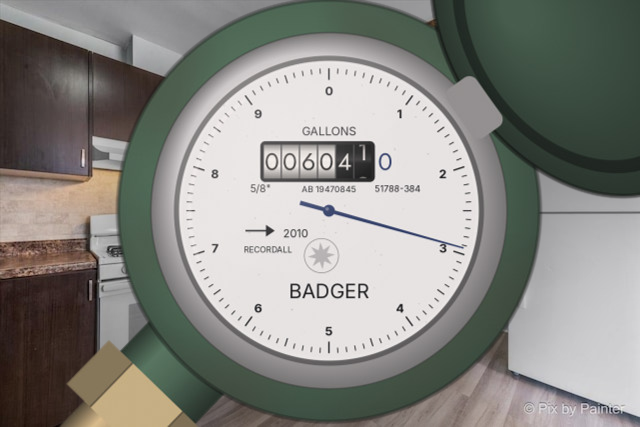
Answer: 60412.9 gal
